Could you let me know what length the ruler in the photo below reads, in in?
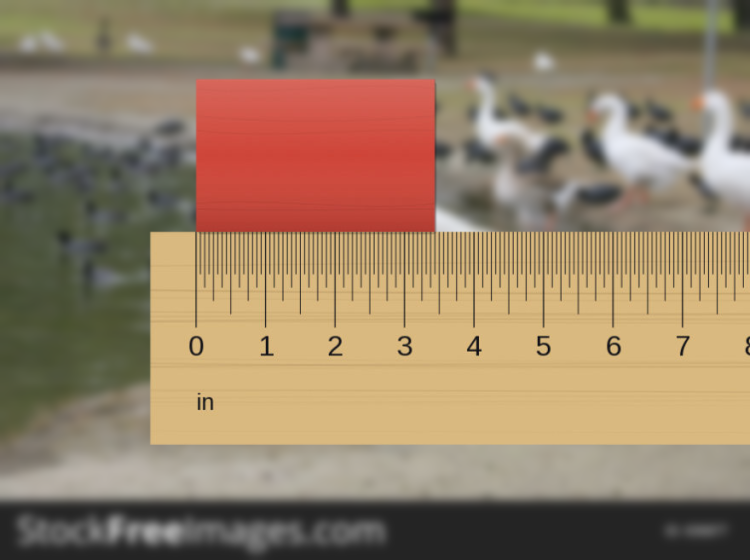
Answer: 3.4375 in
